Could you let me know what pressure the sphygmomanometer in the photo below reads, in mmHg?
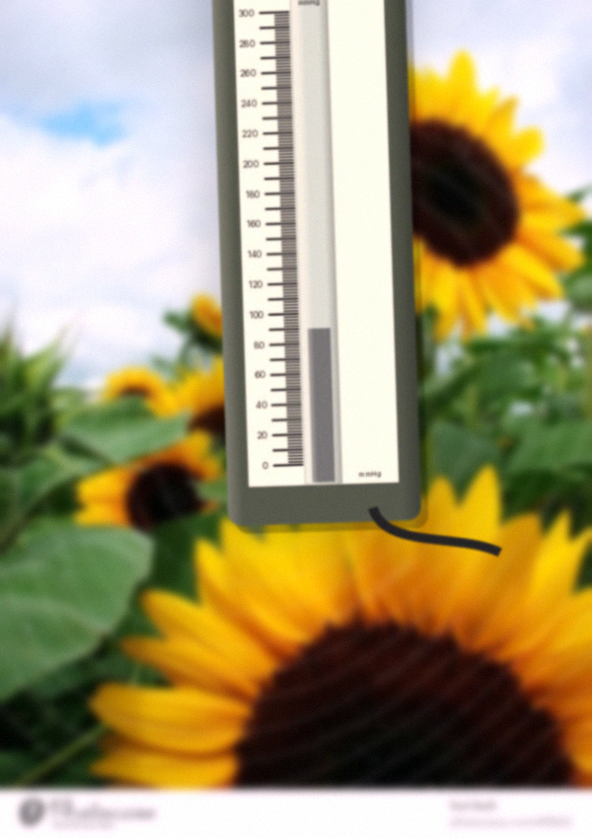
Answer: 90 mmHg
